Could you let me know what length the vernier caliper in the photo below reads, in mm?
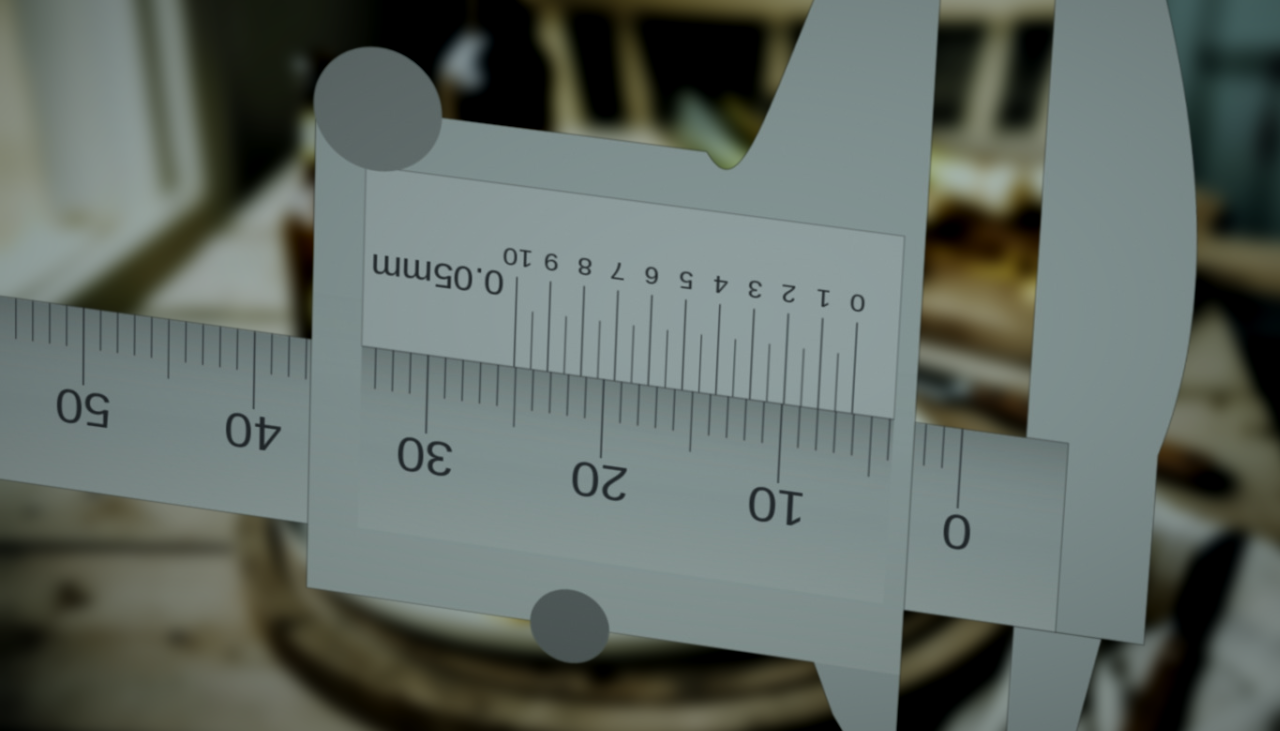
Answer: 6.1 mm
